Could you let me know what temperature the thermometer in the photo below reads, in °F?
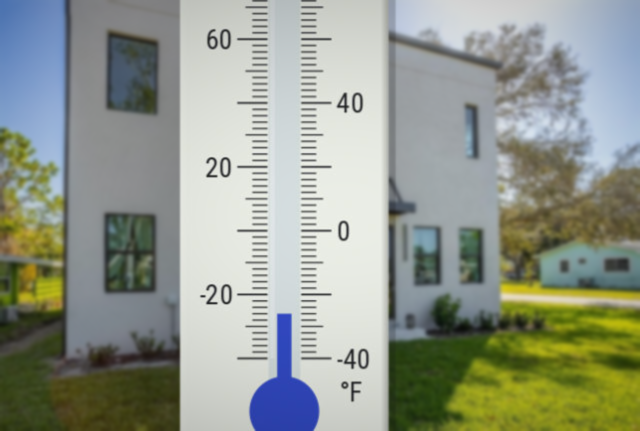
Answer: -26 °F
